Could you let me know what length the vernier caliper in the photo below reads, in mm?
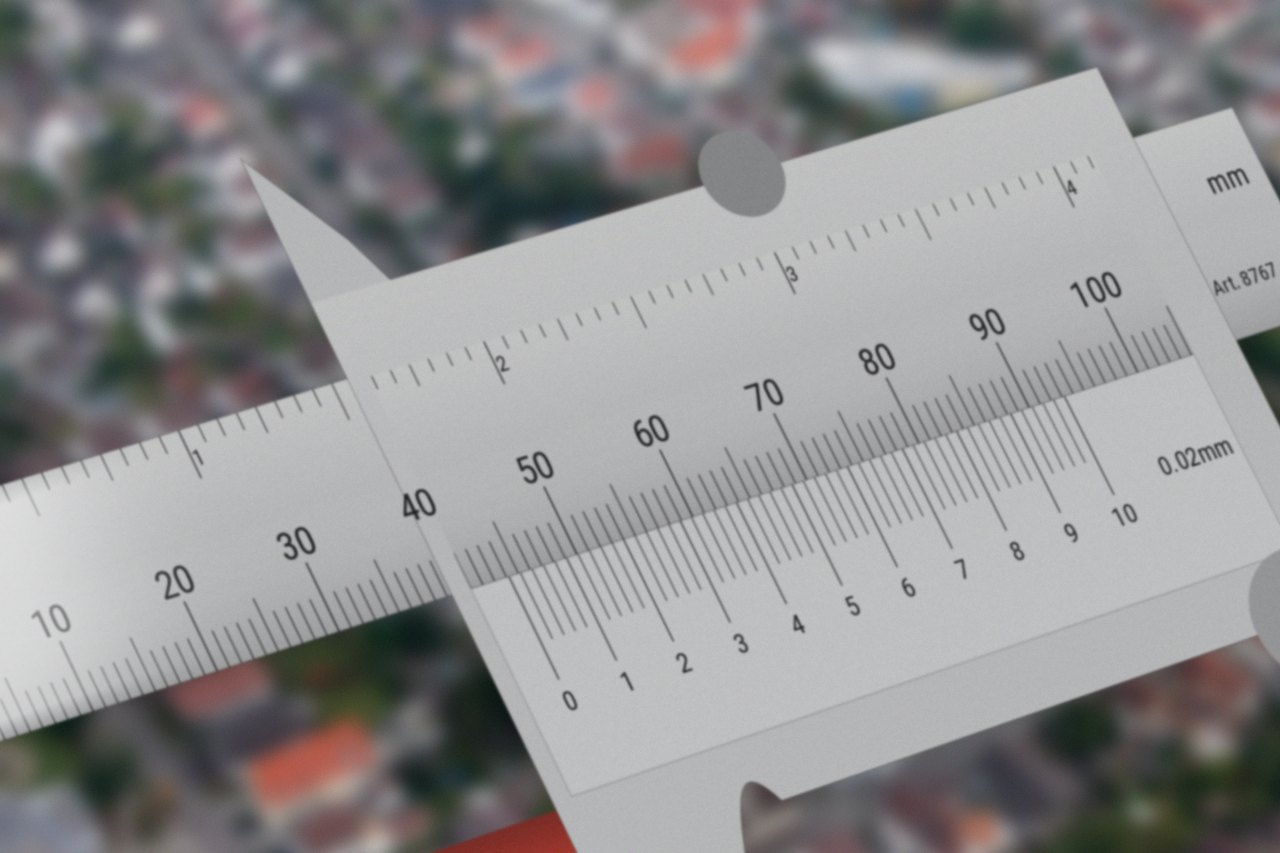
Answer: 44.2 mm
